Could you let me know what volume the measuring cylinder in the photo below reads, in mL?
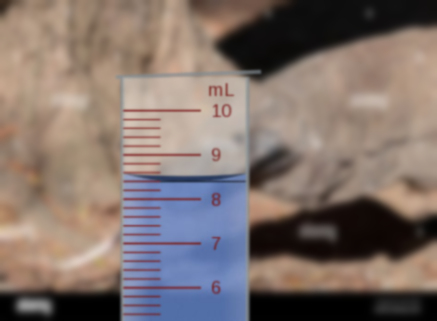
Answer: 8.4 mL
